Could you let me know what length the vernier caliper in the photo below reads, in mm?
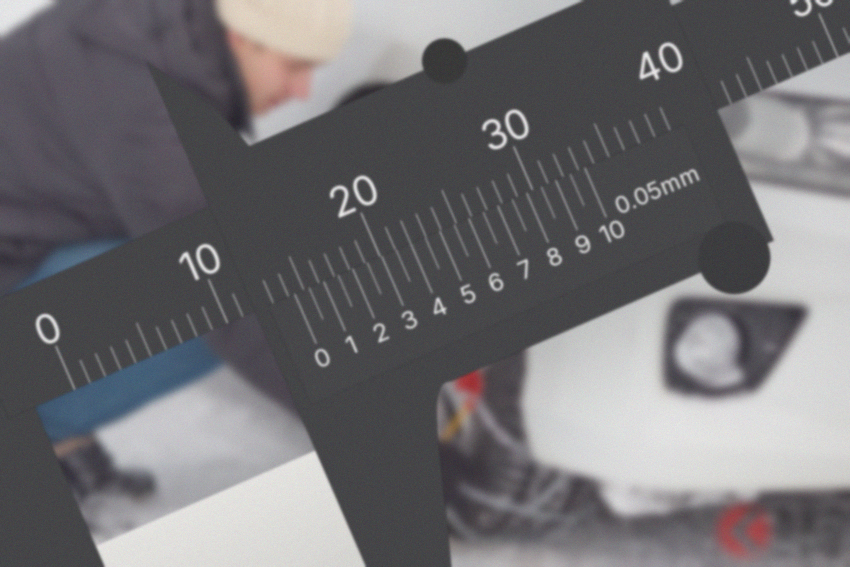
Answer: 14.4 mm
